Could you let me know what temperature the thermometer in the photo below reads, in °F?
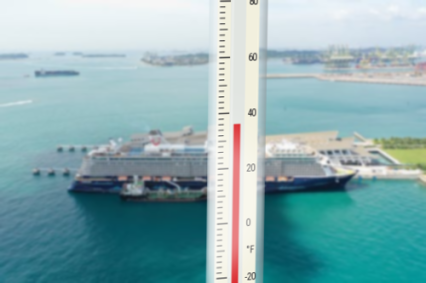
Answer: 36 °F
